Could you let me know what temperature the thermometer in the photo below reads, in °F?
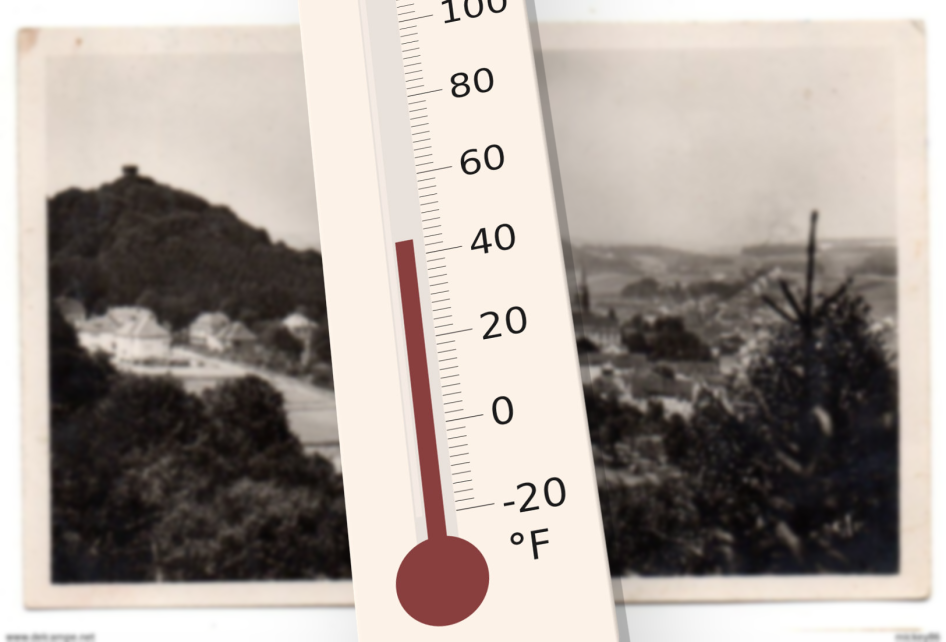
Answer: 44 °F
